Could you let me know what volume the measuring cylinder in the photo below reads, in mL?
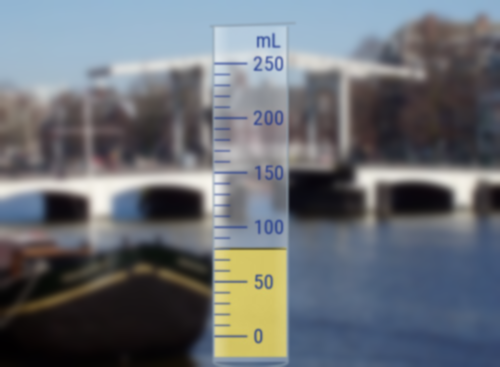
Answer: 80 mL
